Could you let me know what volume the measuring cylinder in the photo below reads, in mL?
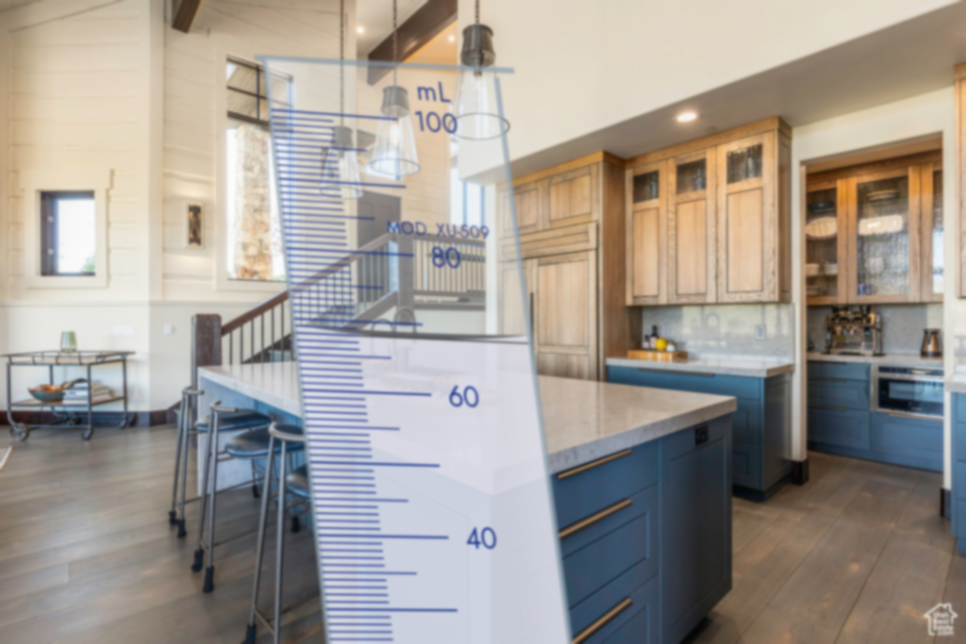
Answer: 68 mL
